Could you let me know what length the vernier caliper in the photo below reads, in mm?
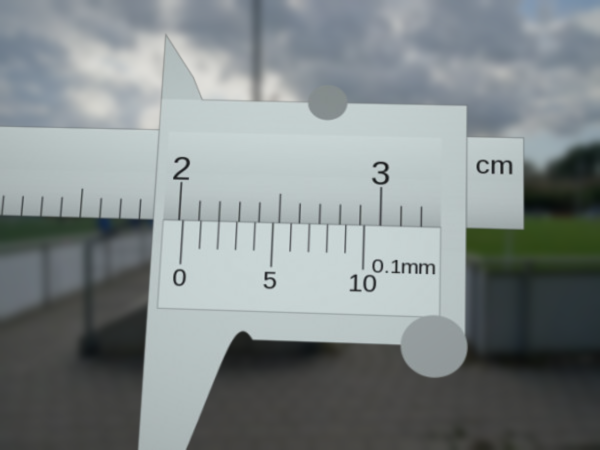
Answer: 20.2 mm
